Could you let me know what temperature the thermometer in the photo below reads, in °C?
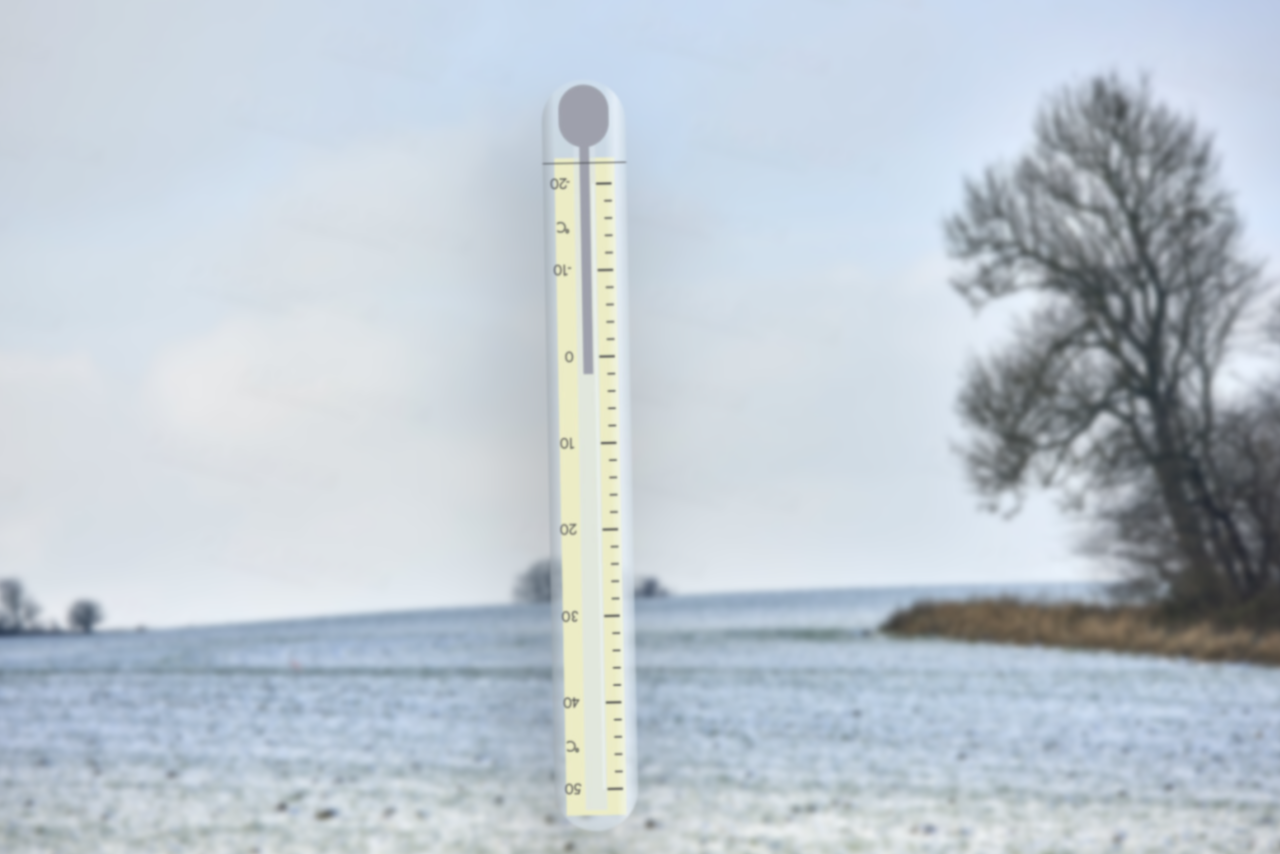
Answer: 2 °C
